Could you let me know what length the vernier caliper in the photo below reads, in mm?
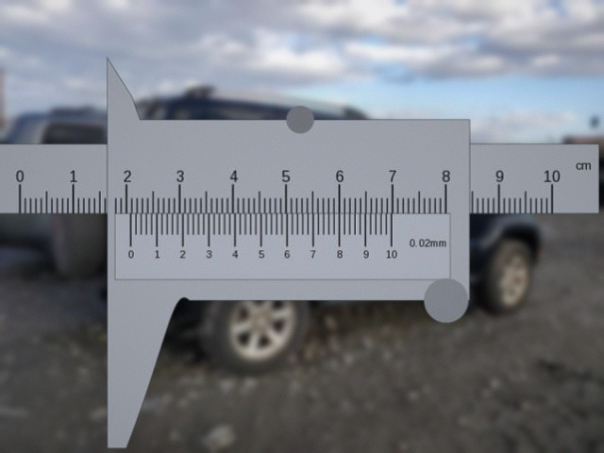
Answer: 20.8 mm
